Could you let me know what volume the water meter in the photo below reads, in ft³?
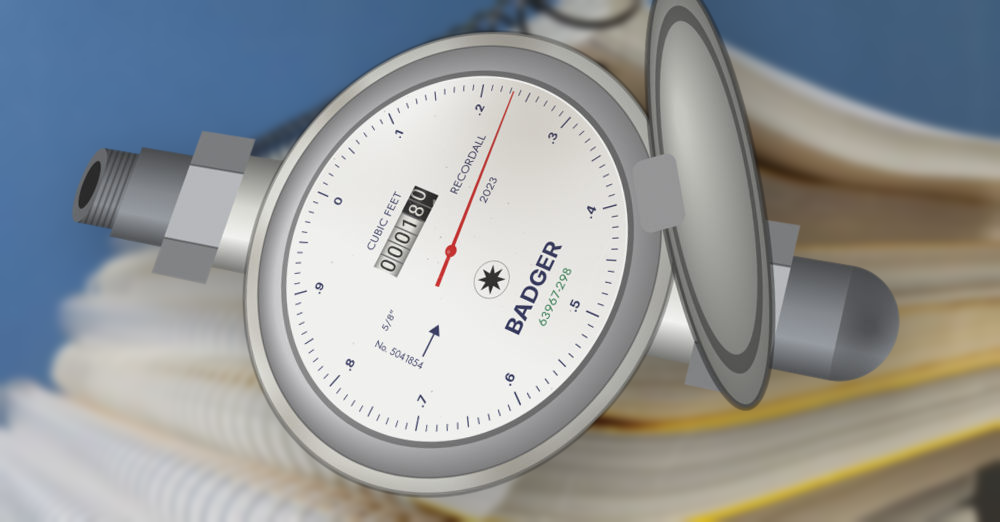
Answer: 180.23 ft³
